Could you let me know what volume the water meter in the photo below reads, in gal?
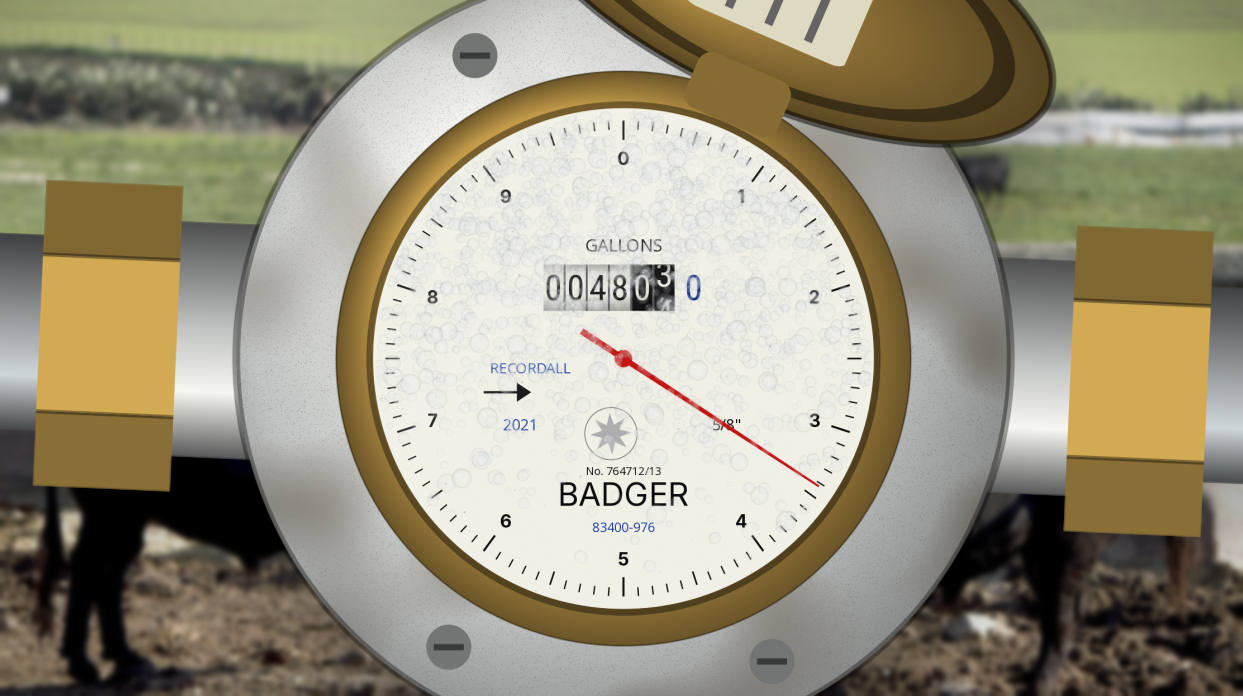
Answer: 48033.4 gal
